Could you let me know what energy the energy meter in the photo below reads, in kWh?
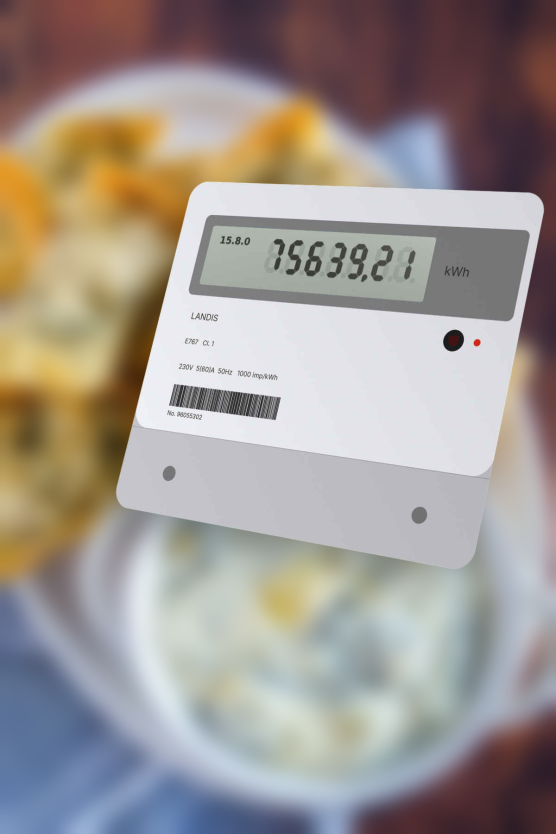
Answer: 75639.21 kWh
